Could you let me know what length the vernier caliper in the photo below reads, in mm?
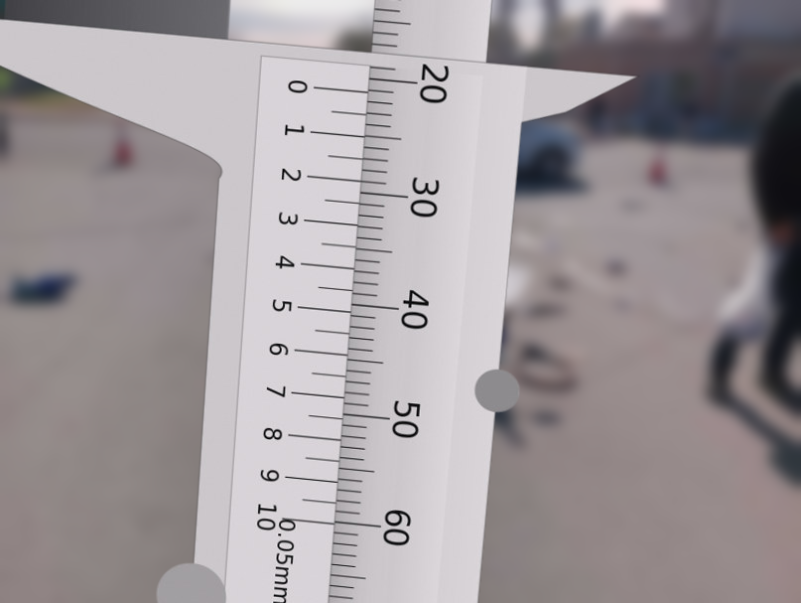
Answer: 21.2 mm
